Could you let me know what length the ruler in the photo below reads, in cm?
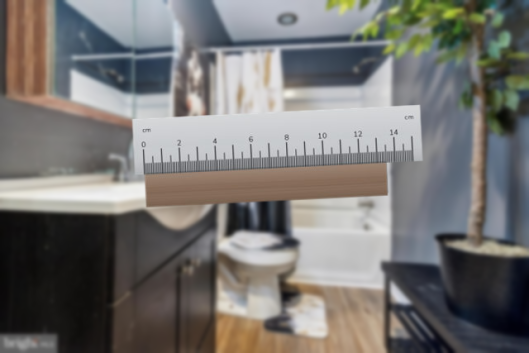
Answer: 13.5 cm
